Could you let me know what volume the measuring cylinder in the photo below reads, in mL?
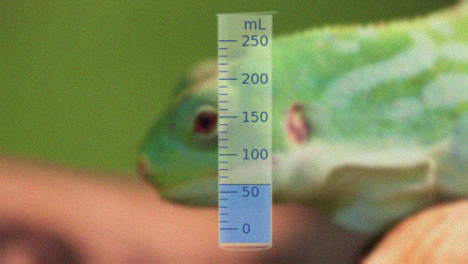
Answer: 60 mL
